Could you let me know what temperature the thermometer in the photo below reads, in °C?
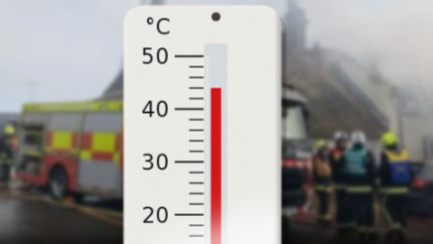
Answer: 44 °C
